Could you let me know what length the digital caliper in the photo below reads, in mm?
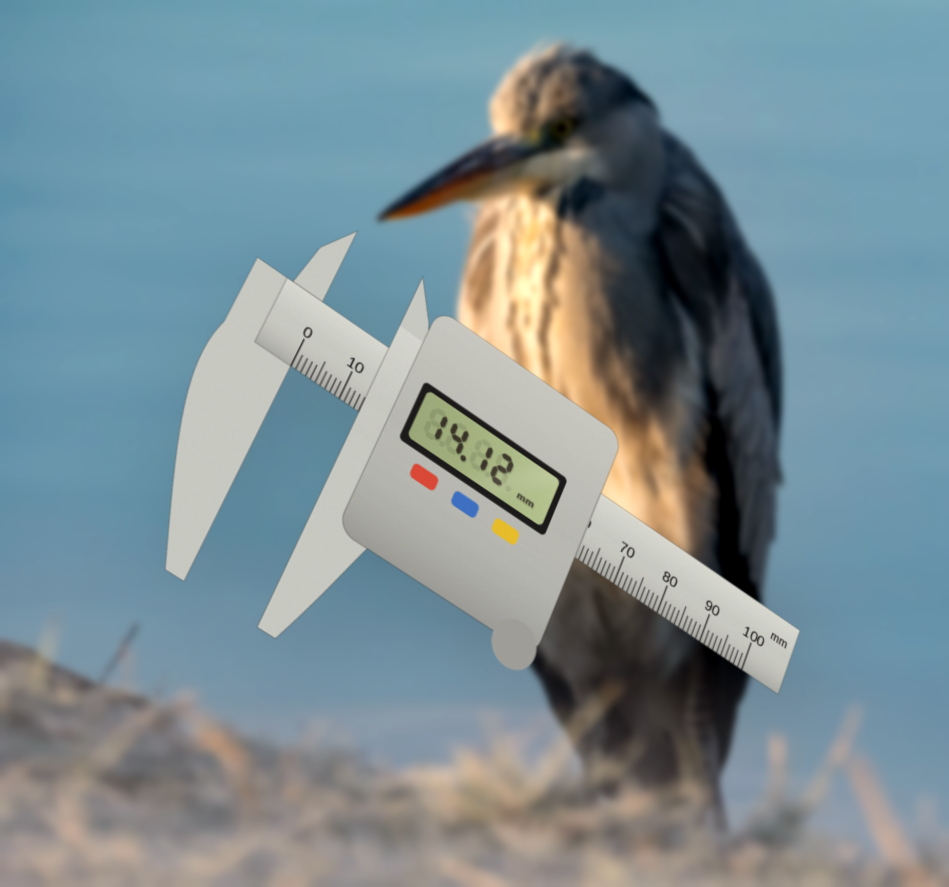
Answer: 14.12 mm
